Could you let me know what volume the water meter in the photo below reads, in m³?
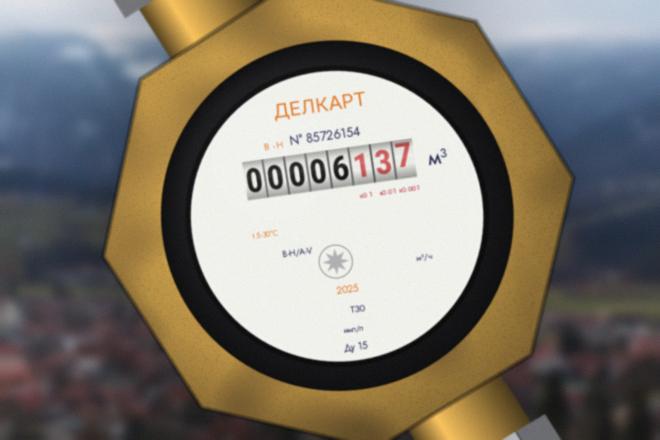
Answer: 6.137 m³
